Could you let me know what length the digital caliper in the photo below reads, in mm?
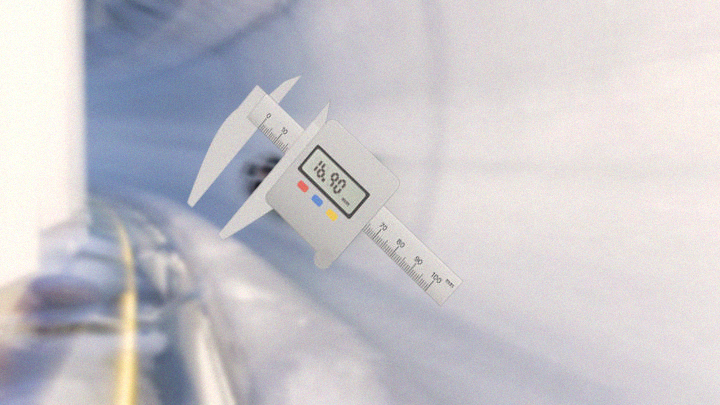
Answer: 16.90 mm
